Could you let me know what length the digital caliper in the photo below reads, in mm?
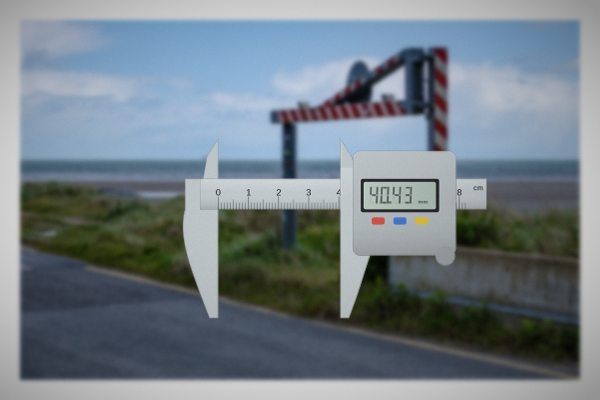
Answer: 40.43 mm
